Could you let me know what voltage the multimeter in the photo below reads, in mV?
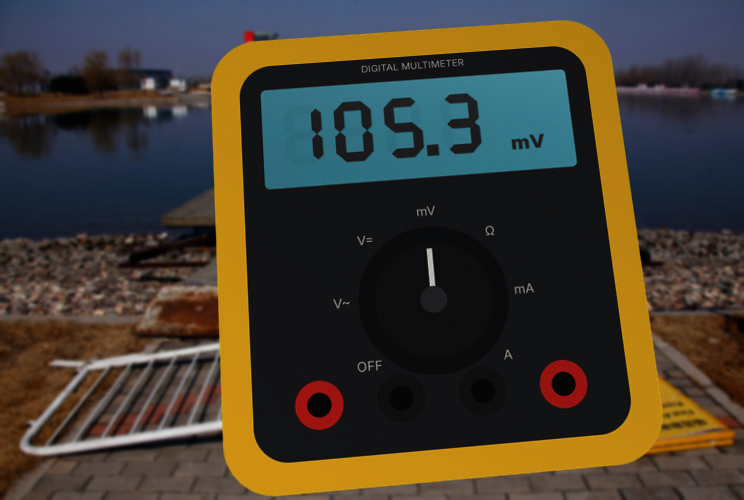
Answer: 105.3 mV
